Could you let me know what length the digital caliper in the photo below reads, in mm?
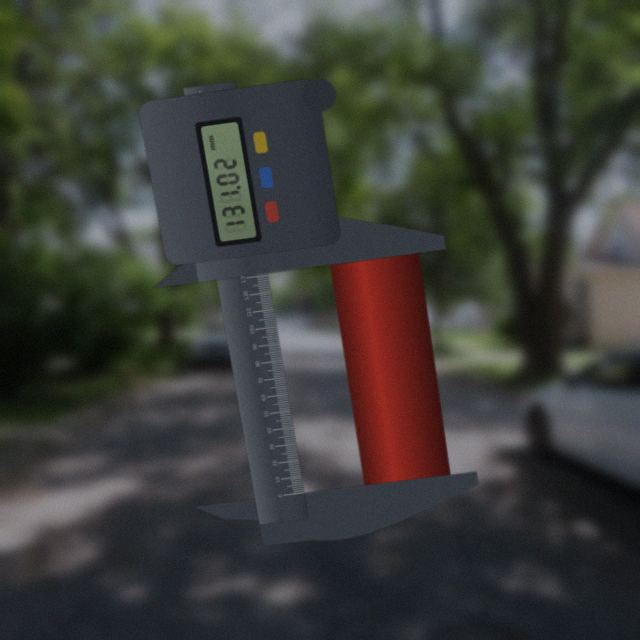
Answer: 131.02 mm
